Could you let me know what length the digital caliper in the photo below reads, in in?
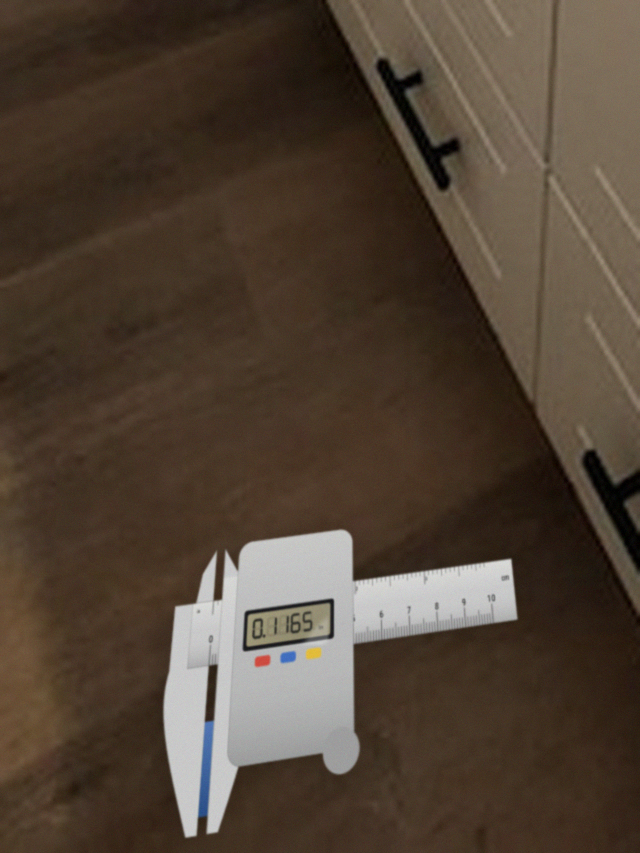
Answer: 0.1165 in
